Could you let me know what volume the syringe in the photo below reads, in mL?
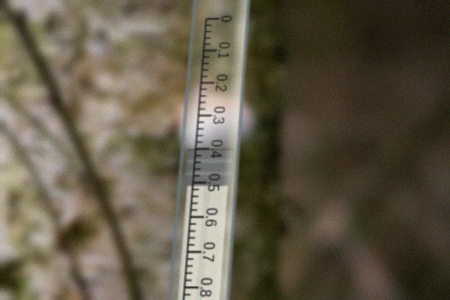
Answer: 0.4 mL
